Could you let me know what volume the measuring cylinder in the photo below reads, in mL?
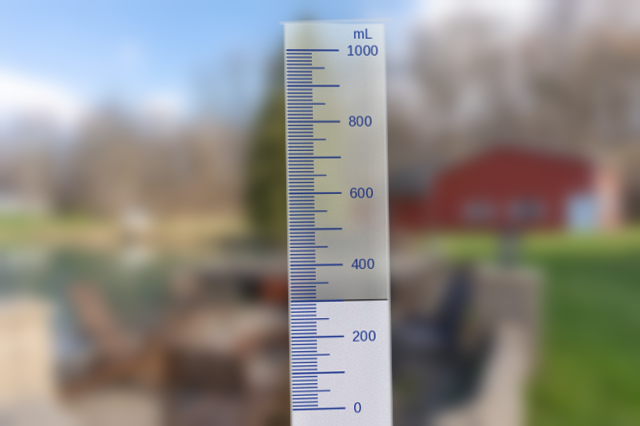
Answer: 300 mL
